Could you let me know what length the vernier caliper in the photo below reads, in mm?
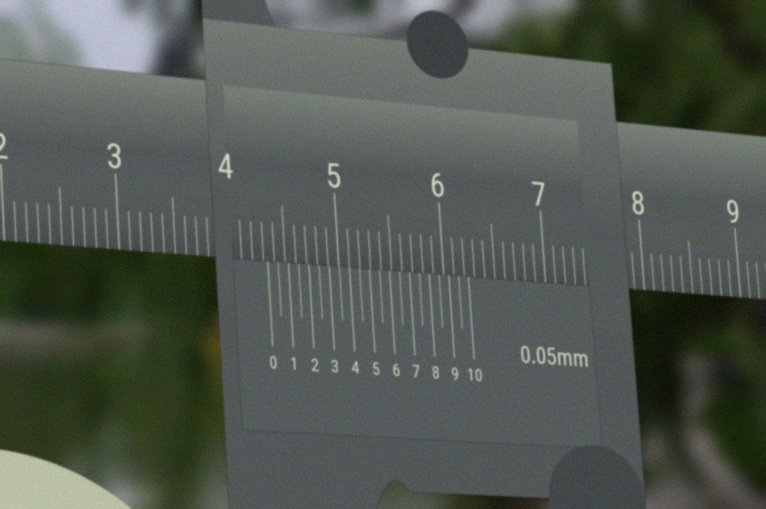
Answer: 43.4 mm
